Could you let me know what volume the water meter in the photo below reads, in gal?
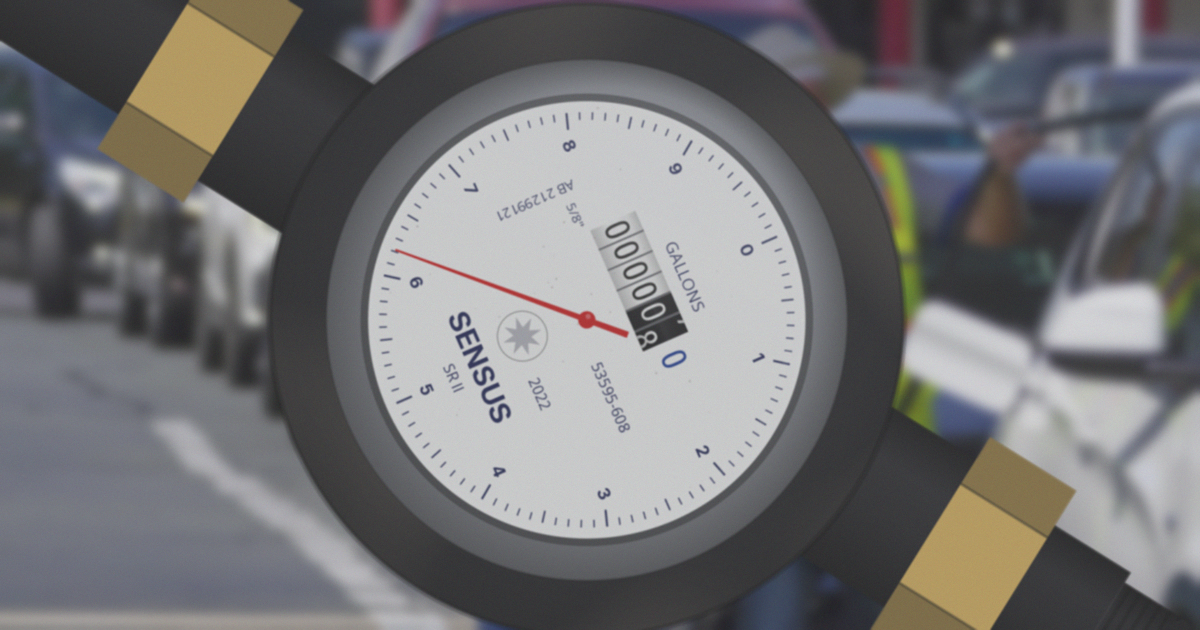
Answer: 76.2 gal
